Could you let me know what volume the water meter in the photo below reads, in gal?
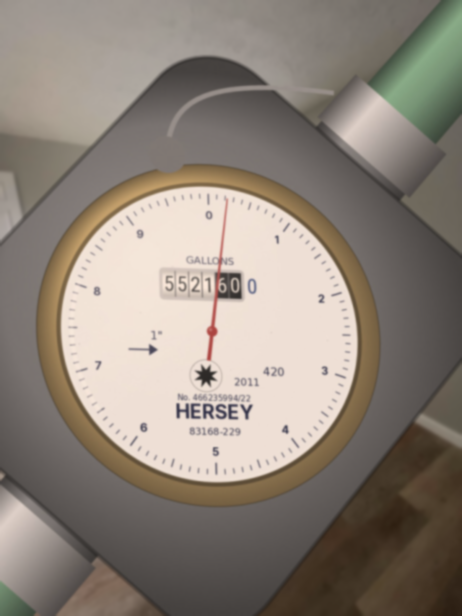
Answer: 5521600.2 gal
